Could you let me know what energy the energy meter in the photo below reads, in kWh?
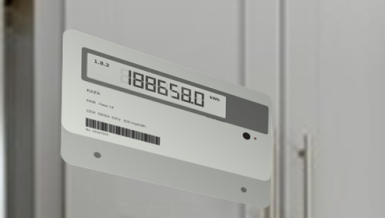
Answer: 188658.0 kWh
